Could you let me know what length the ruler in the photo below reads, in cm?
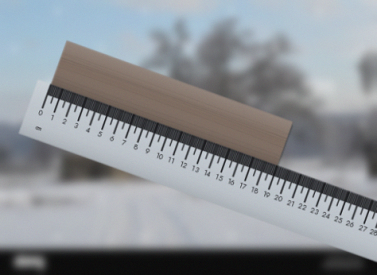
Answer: 19 cm
